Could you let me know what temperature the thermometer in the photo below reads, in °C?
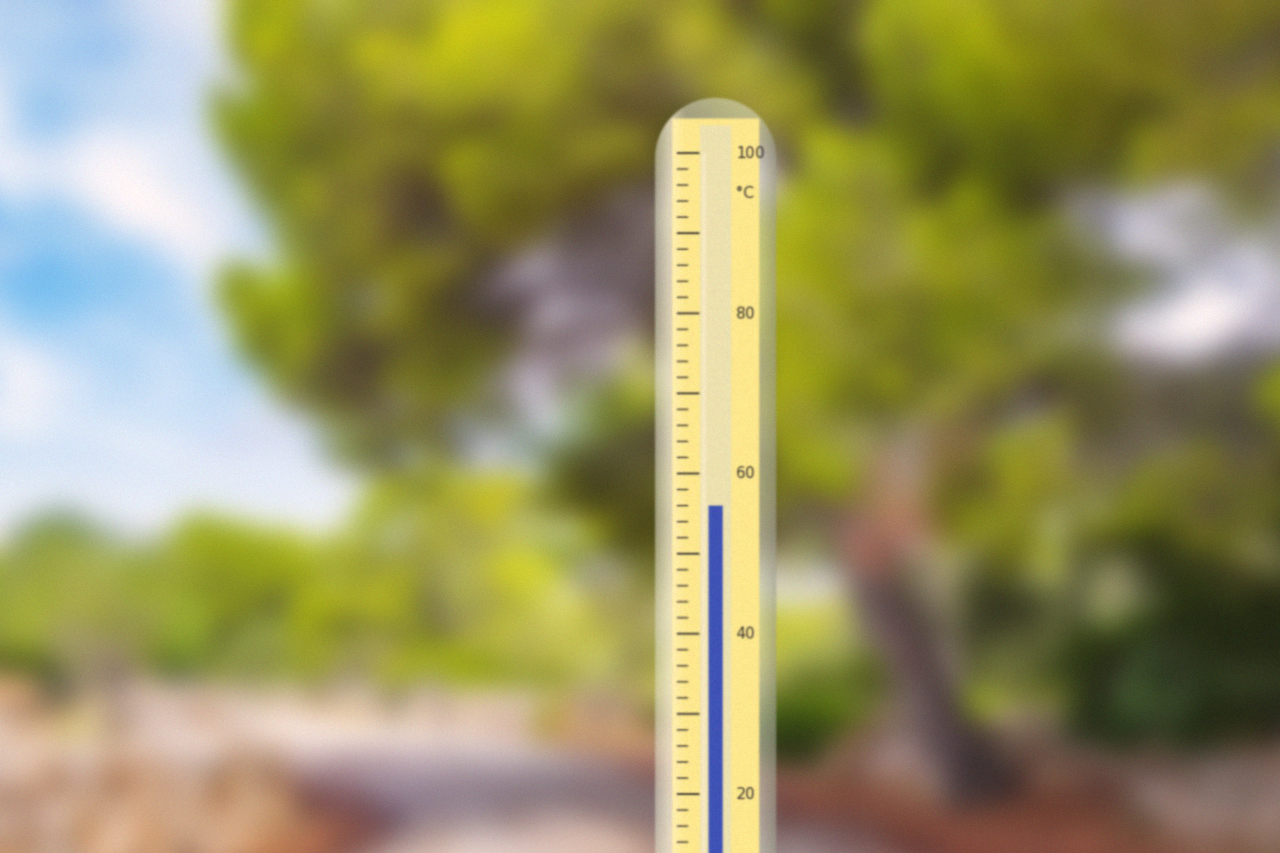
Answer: 56 °C
